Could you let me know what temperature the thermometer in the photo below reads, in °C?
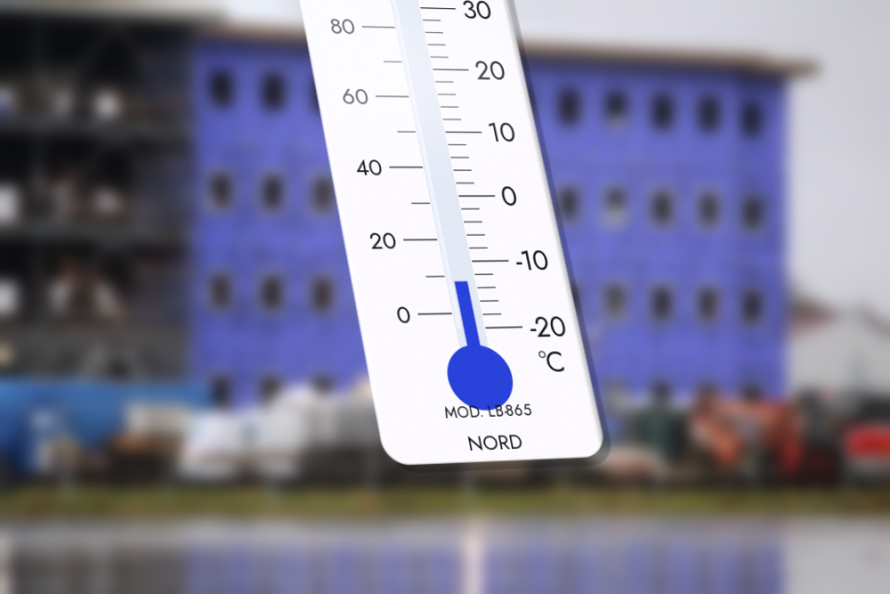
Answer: -13 °C
